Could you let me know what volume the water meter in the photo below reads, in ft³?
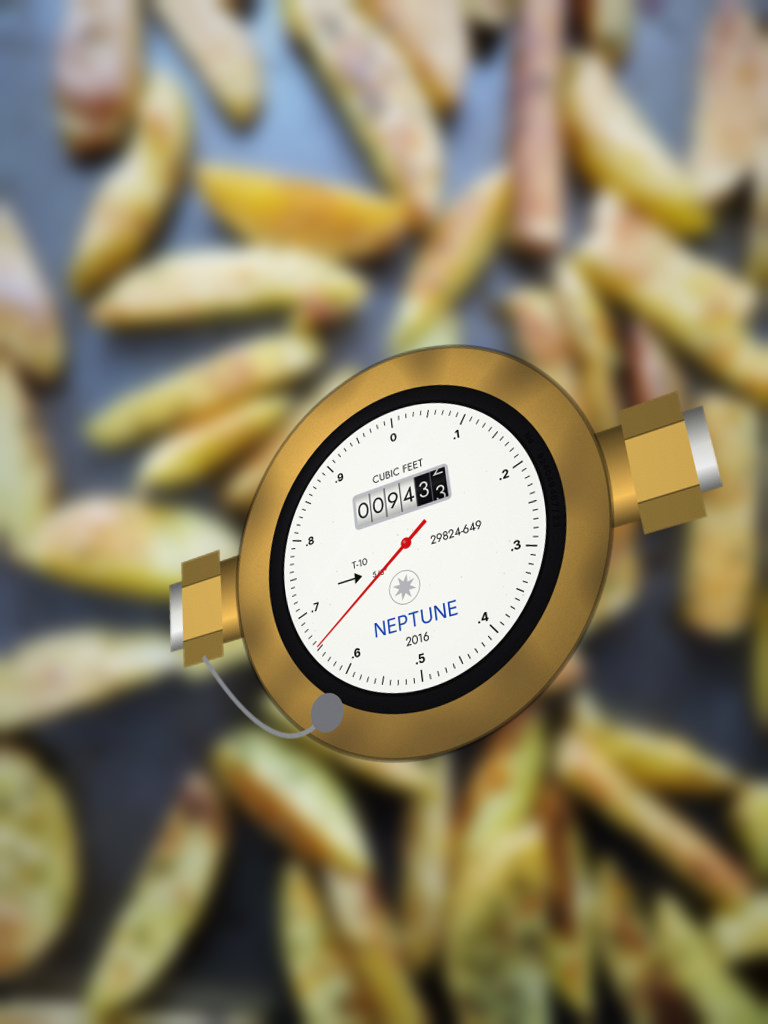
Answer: 9432.65 ft³
